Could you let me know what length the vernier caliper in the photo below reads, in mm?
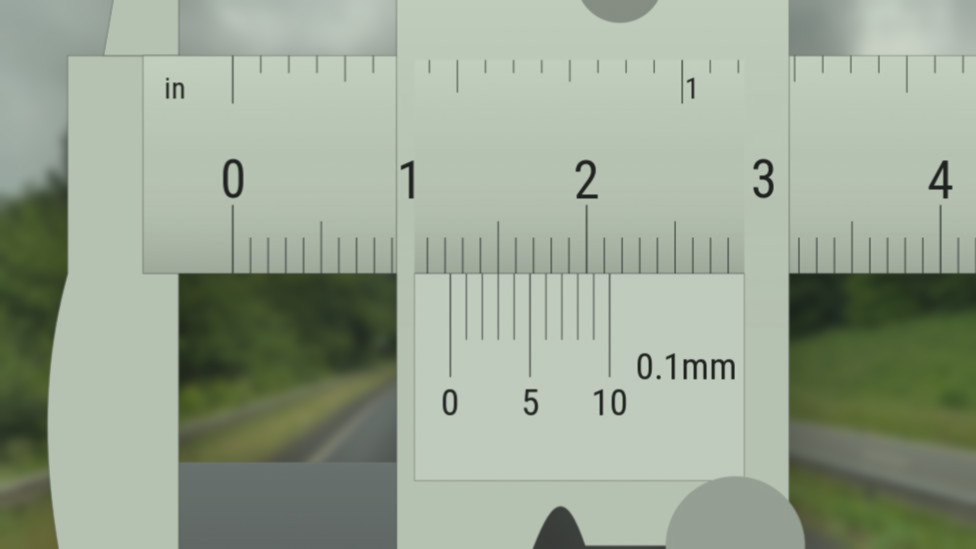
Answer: 12.3 mm
